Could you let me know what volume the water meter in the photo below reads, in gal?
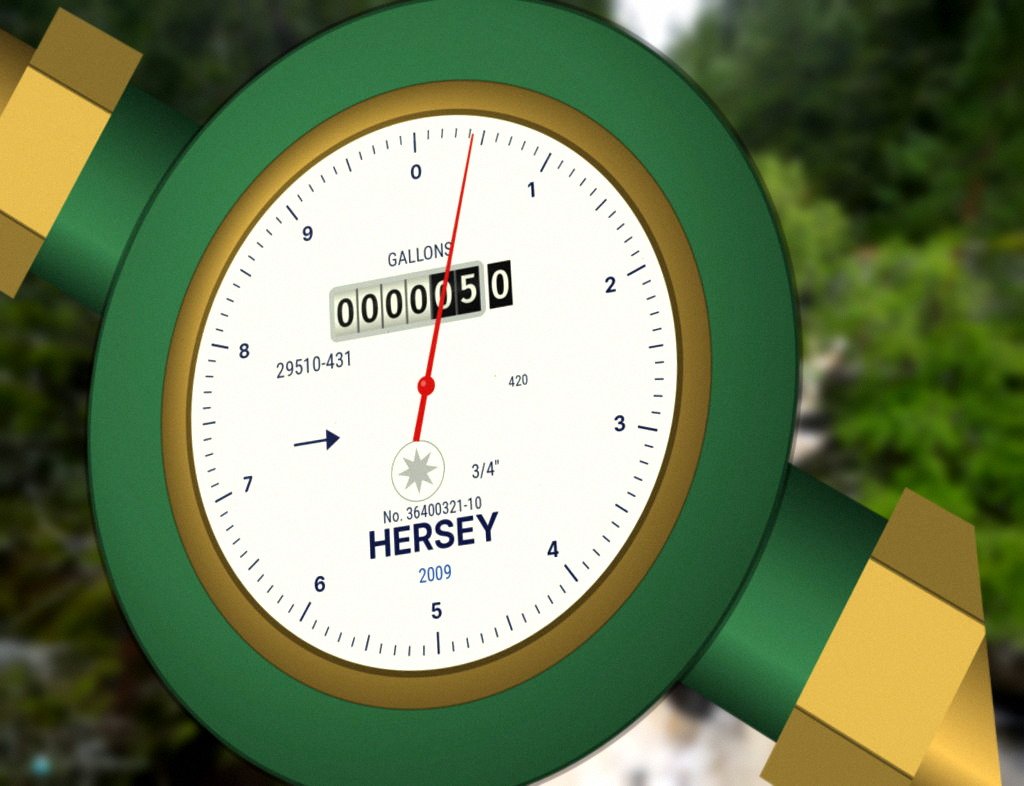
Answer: 50.4 gal
